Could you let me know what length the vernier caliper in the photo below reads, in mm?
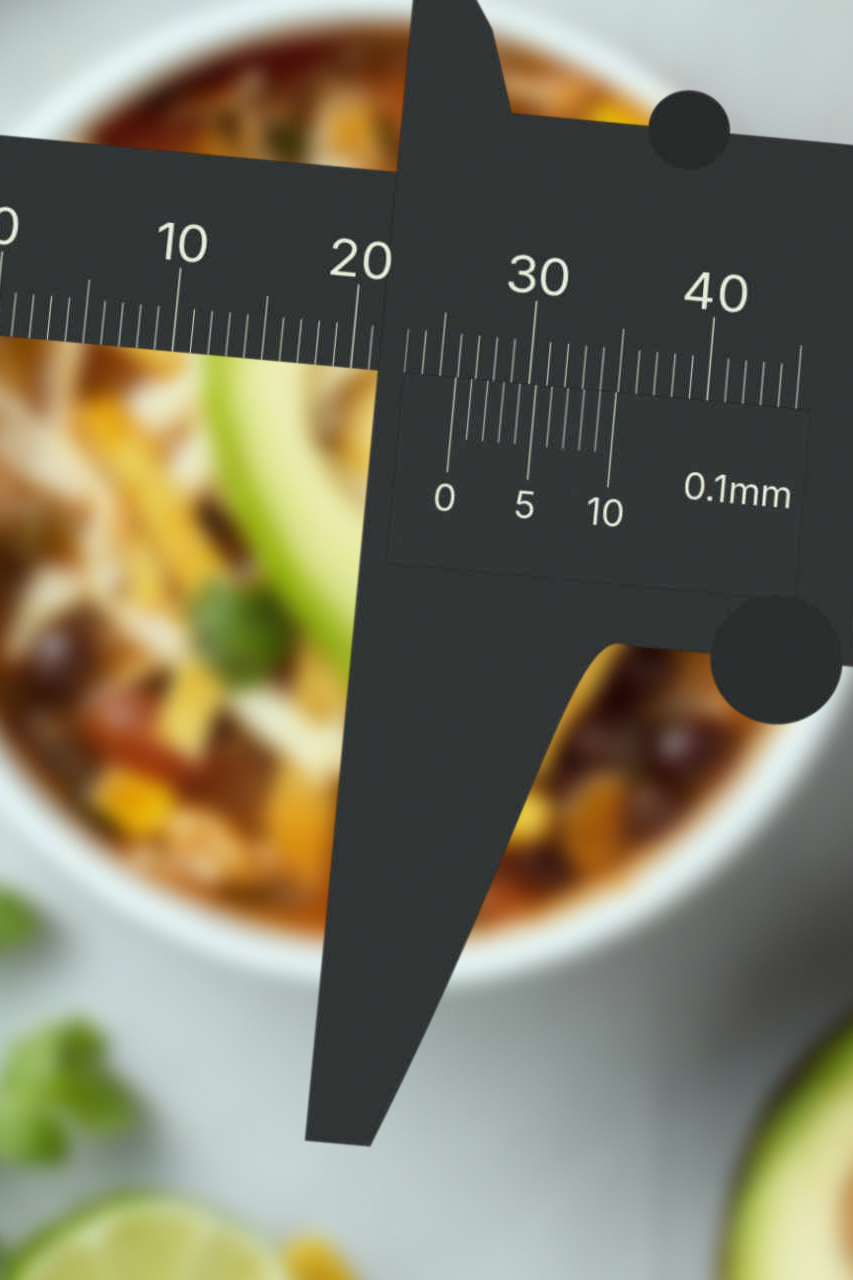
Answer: 25.9 mm
